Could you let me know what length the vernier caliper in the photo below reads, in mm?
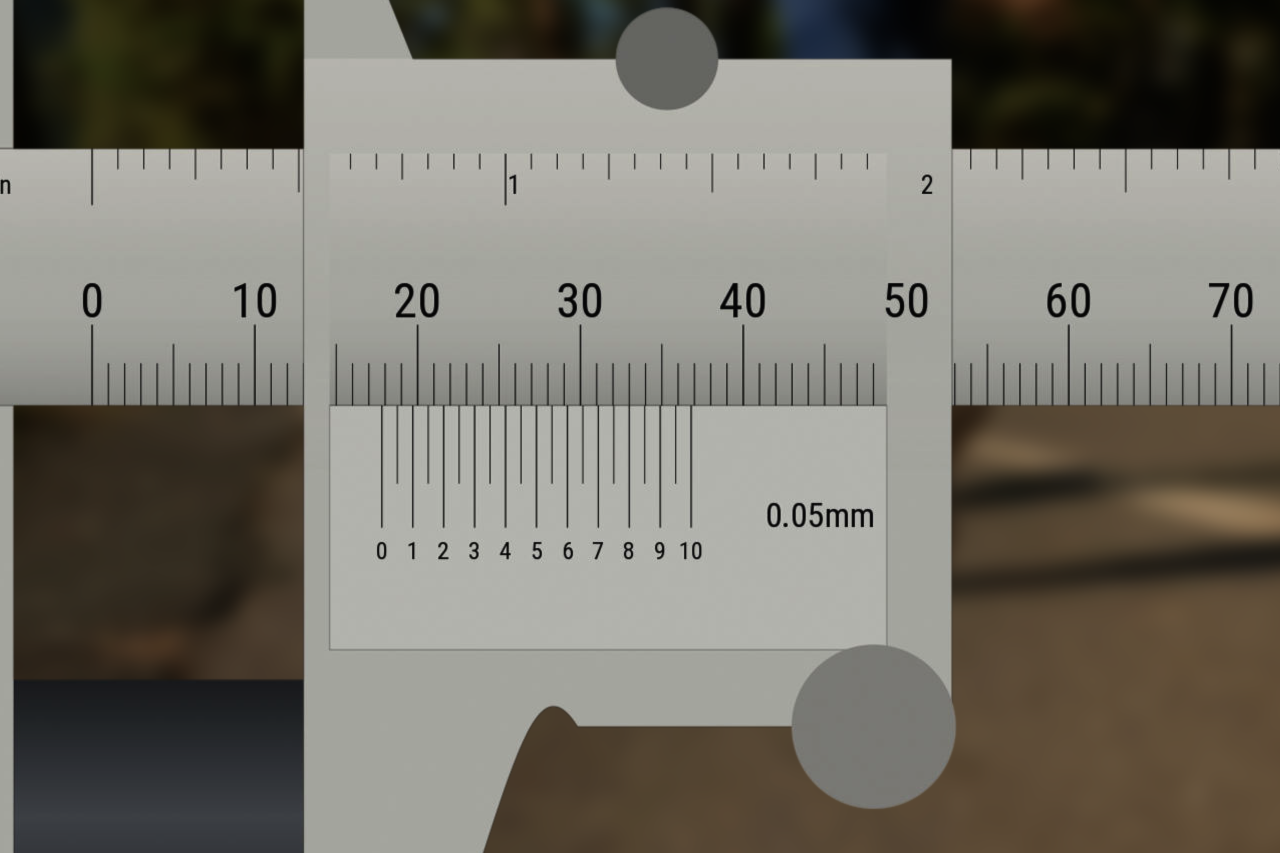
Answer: 17.8 mm
